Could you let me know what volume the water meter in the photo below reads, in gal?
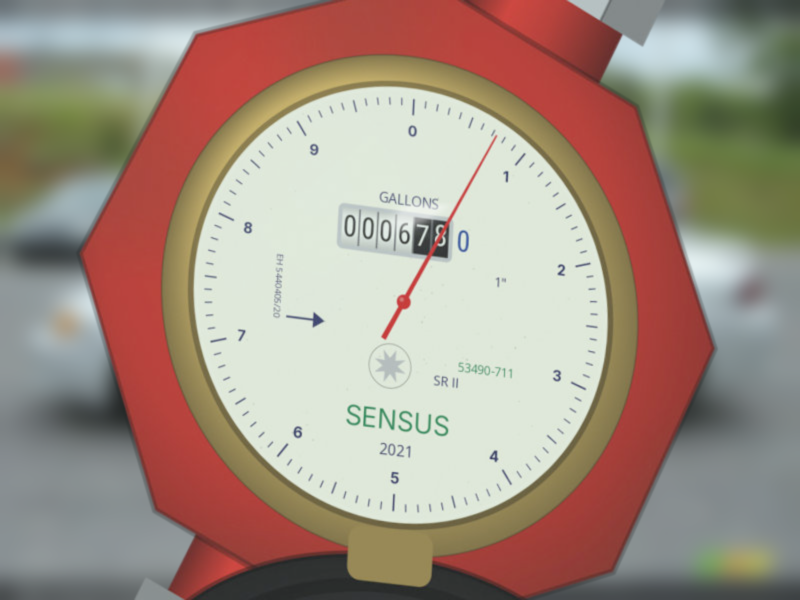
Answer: 6780.7 gal
